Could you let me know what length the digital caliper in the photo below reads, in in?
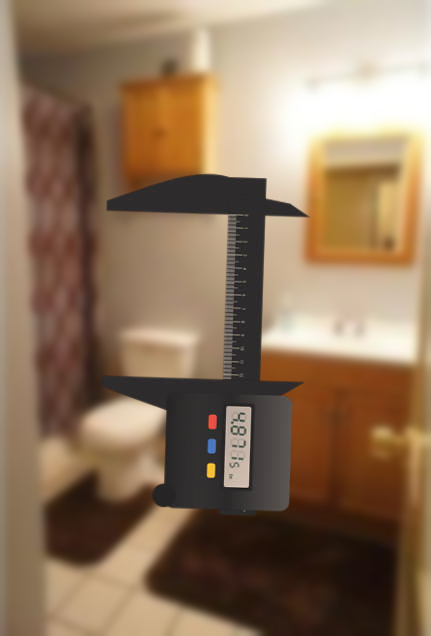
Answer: 4.8715 in
